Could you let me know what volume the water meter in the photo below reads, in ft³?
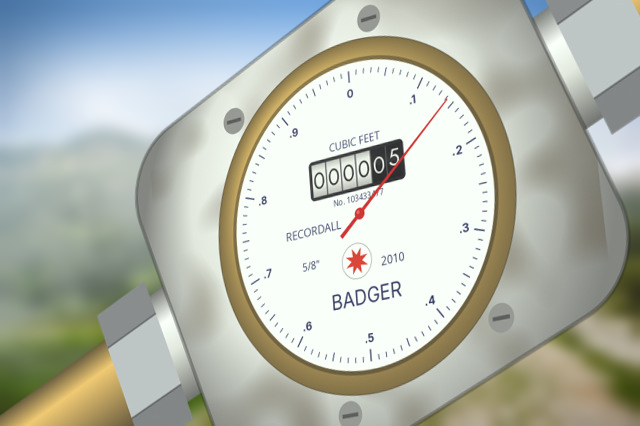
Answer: 5.14 ft³
